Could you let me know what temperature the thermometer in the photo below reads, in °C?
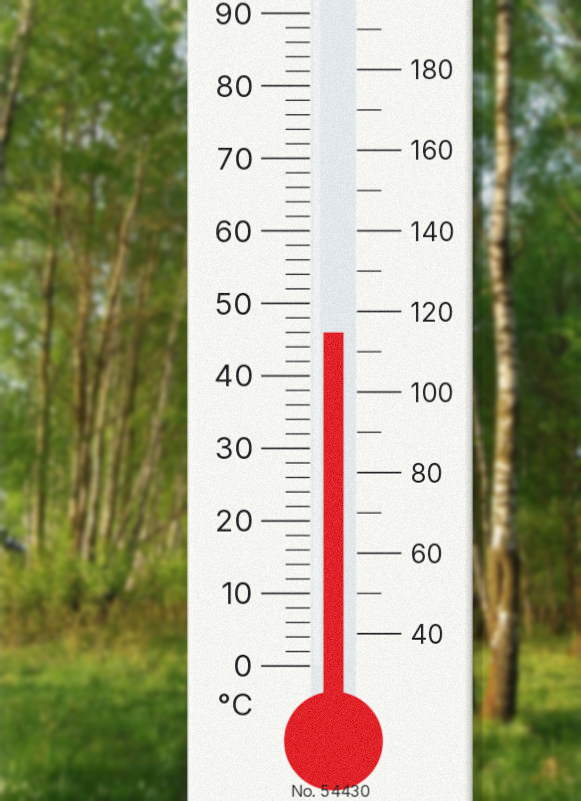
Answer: 46 °C
